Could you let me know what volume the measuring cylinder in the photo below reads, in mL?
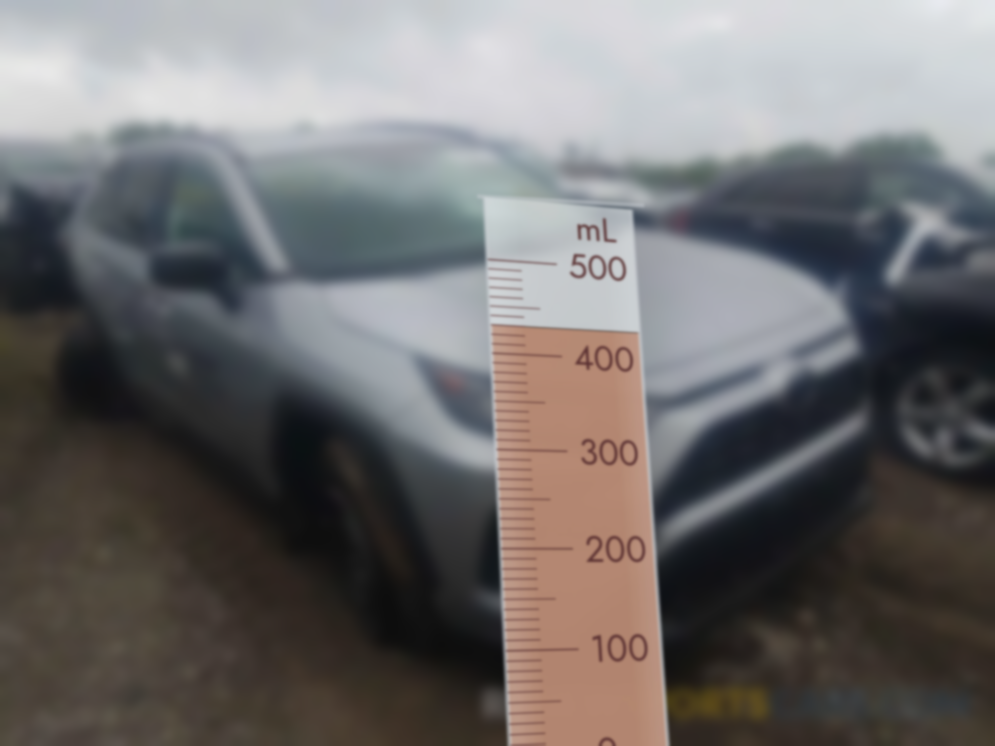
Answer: 430 mL
